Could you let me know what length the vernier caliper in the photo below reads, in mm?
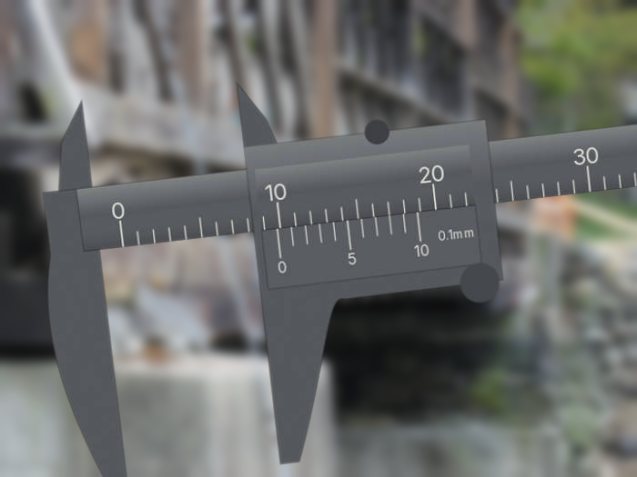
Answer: 9.8 mm
